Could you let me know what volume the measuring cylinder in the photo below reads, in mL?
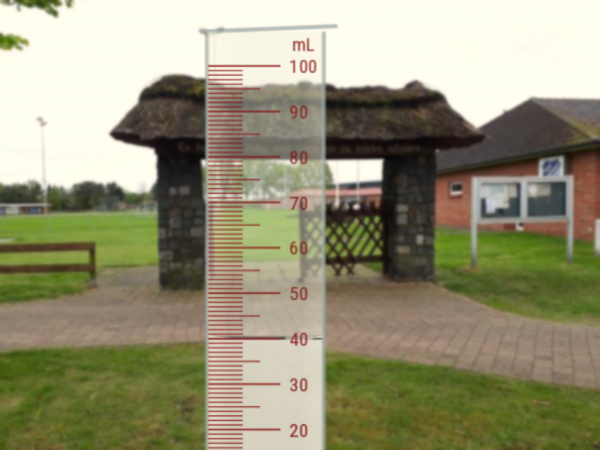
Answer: 40 mL
